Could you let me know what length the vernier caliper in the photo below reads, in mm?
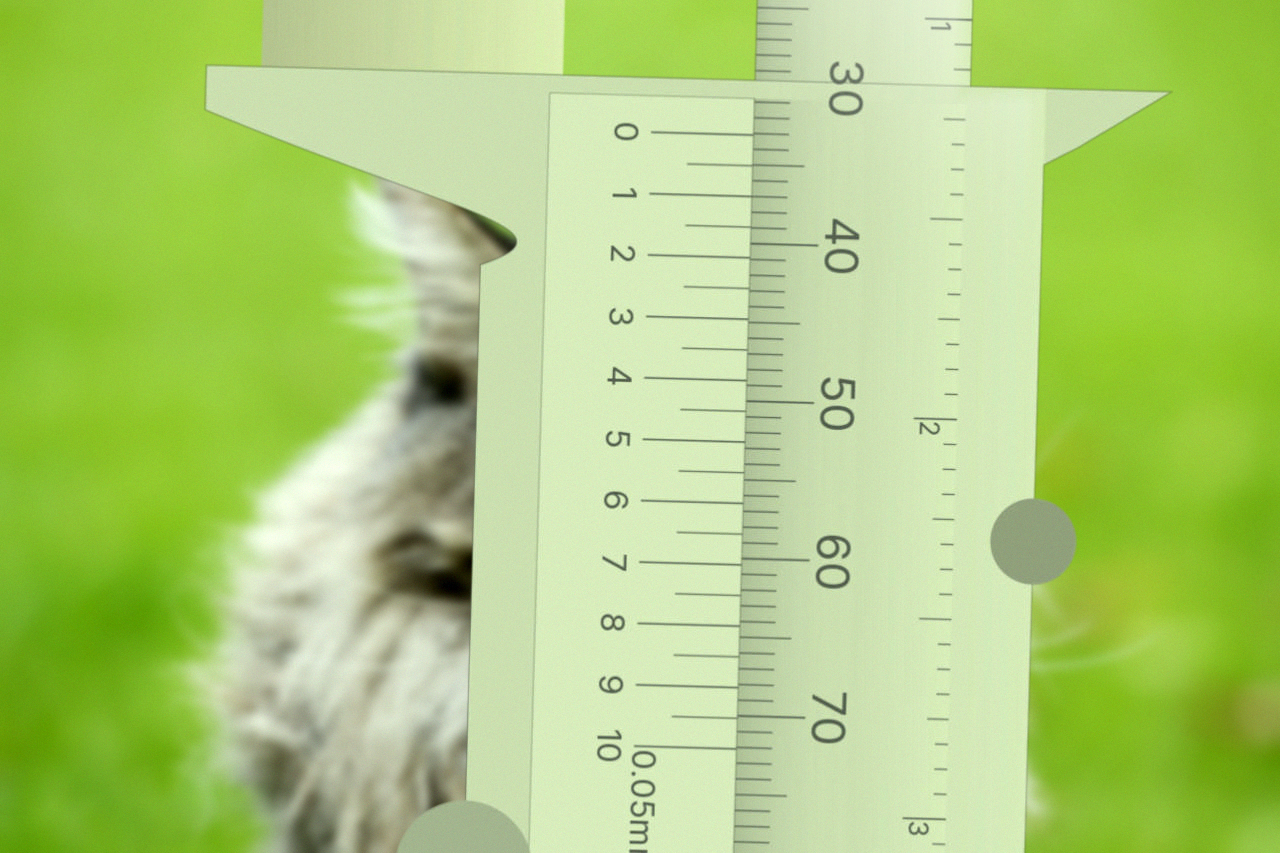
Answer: 33.1 mm
